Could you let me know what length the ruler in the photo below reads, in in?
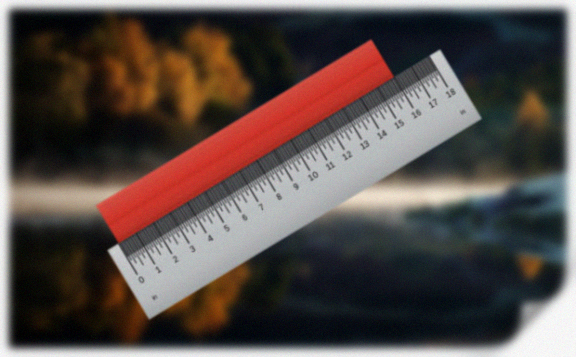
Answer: 16 in
